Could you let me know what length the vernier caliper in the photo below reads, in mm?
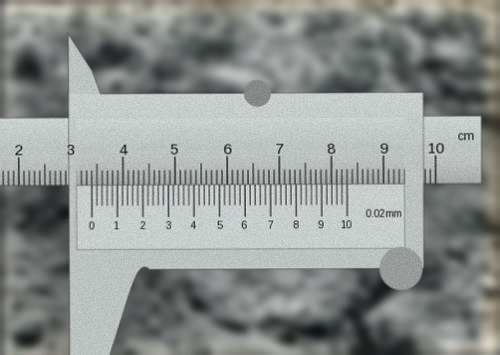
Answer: 34.0 mm
